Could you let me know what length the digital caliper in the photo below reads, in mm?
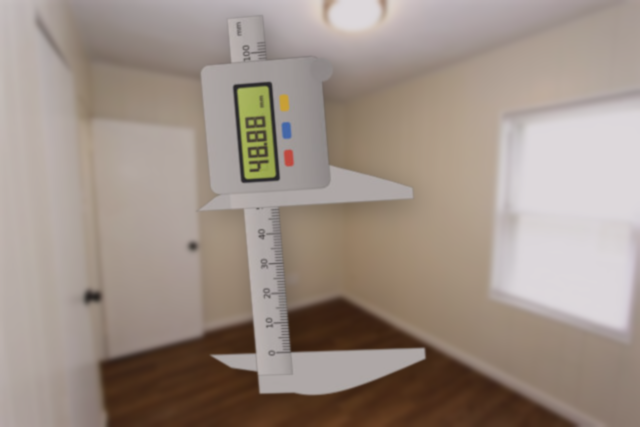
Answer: 48.88 mm
